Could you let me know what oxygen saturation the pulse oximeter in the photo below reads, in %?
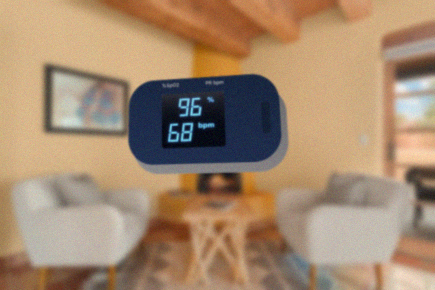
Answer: 96 %
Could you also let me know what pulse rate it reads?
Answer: 68 bpm
